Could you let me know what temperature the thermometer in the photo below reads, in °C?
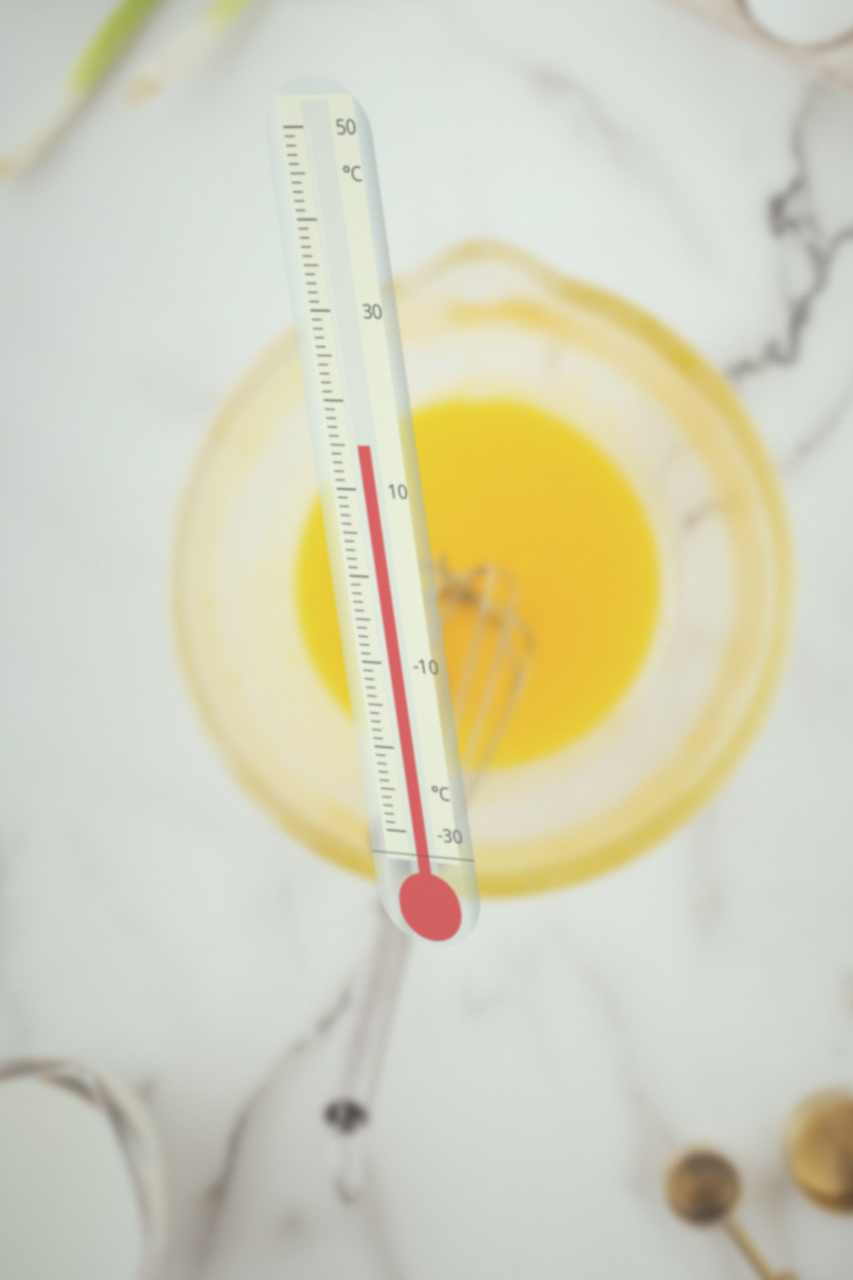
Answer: 15 °C
